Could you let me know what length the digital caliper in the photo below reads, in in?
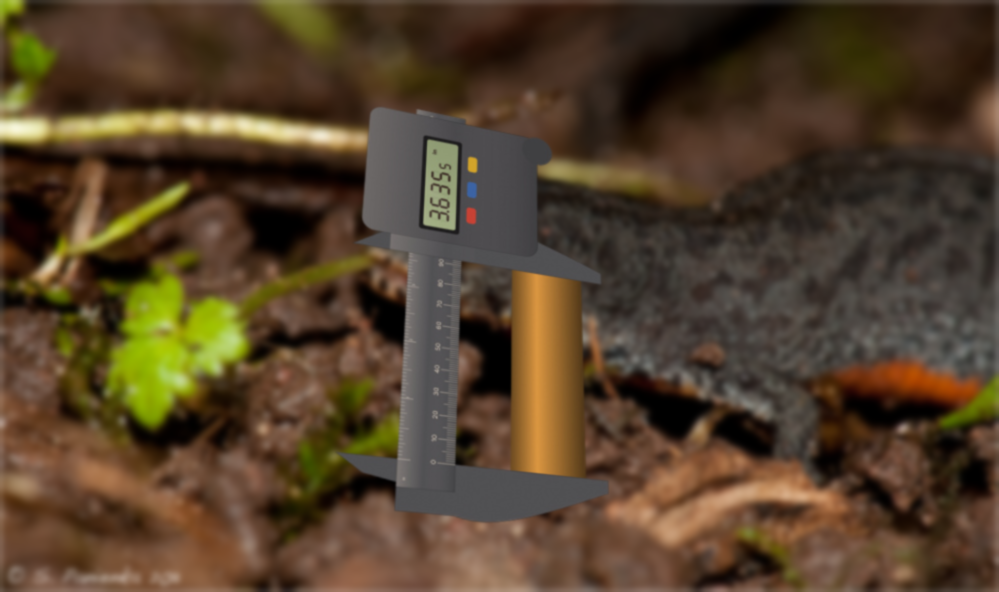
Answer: 3.6355 in
